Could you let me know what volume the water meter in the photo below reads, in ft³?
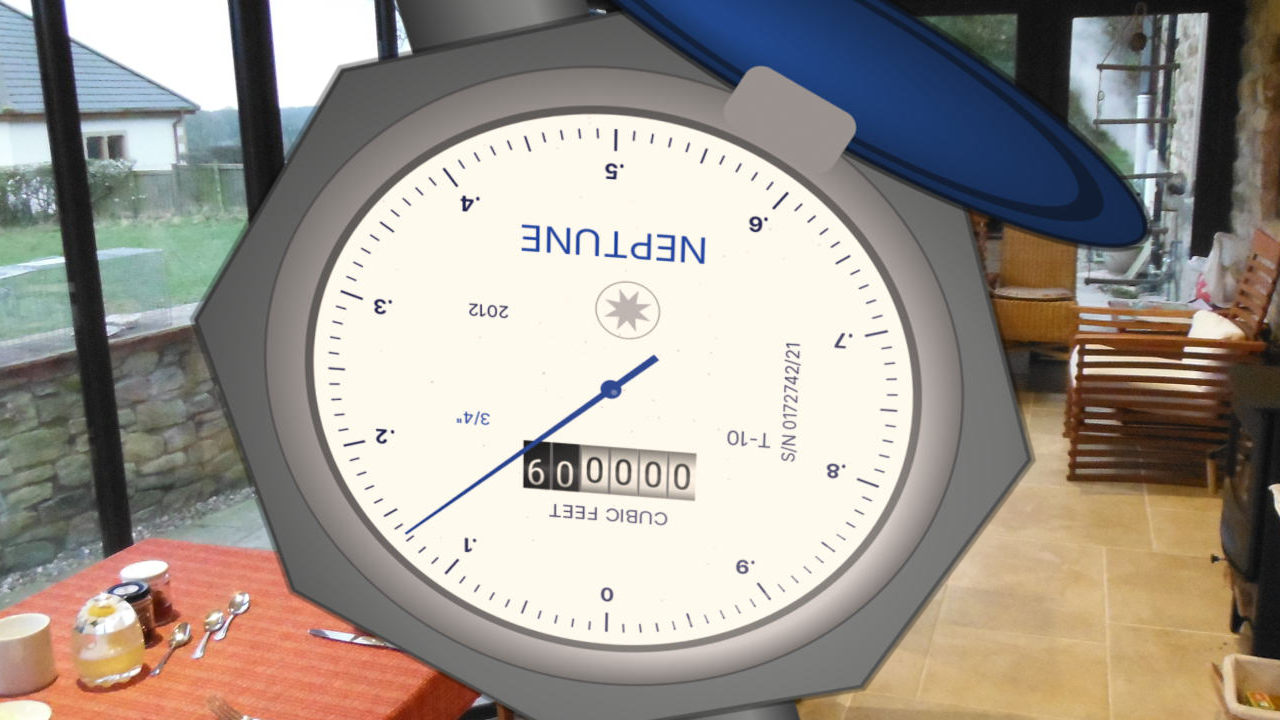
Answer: 9.13 ft³
